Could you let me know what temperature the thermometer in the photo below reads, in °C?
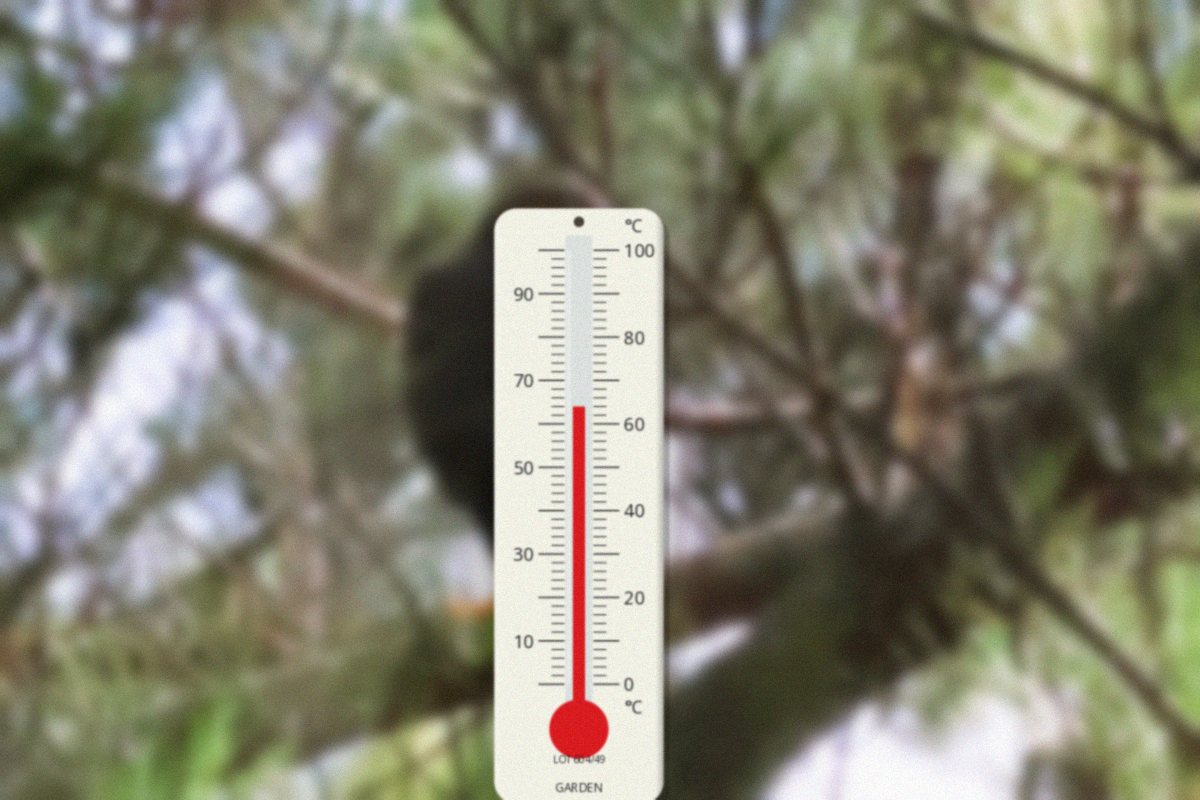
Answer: 64 °C
